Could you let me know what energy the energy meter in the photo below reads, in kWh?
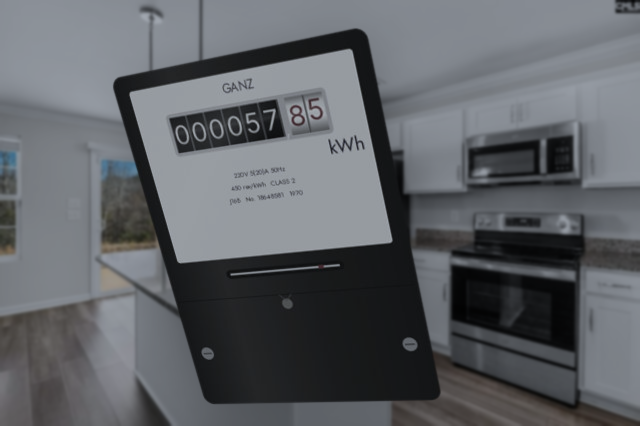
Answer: 57.85 kWh
